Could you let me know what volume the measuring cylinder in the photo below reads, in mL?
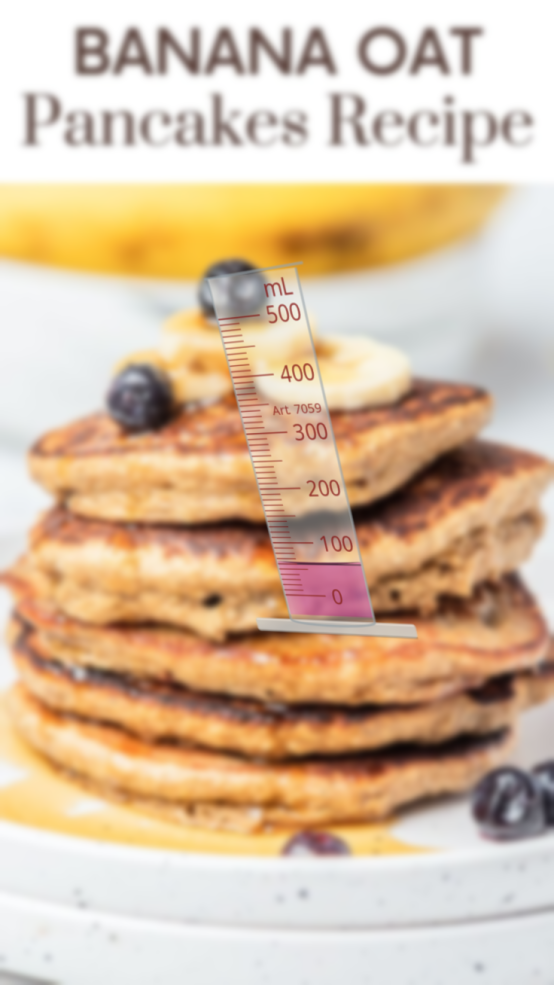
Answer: 60 mL
